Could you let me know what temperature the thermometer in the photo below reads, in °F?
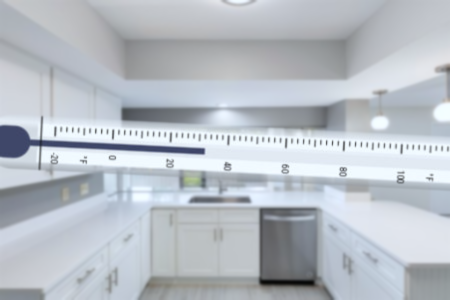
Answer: 32 °F
